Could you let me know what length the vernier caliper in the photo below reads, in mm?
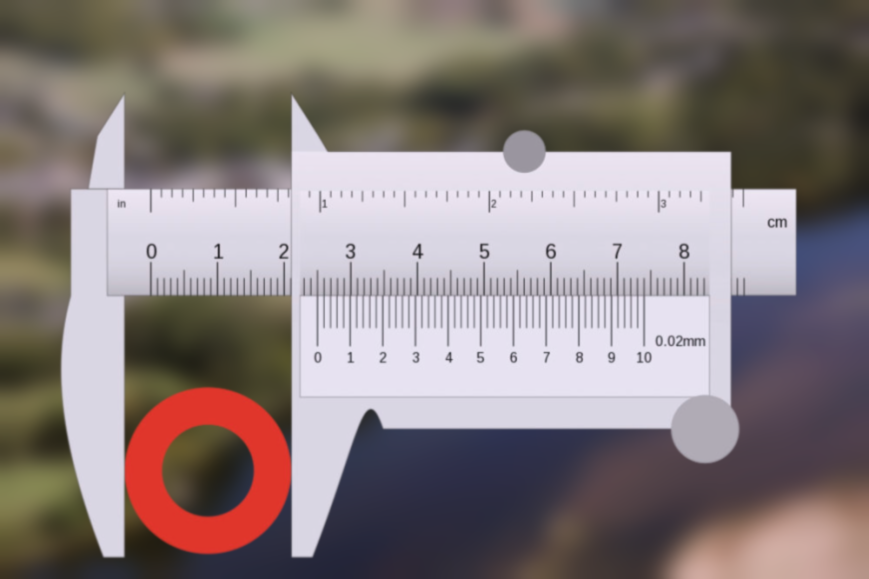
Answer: 25.0 mm
